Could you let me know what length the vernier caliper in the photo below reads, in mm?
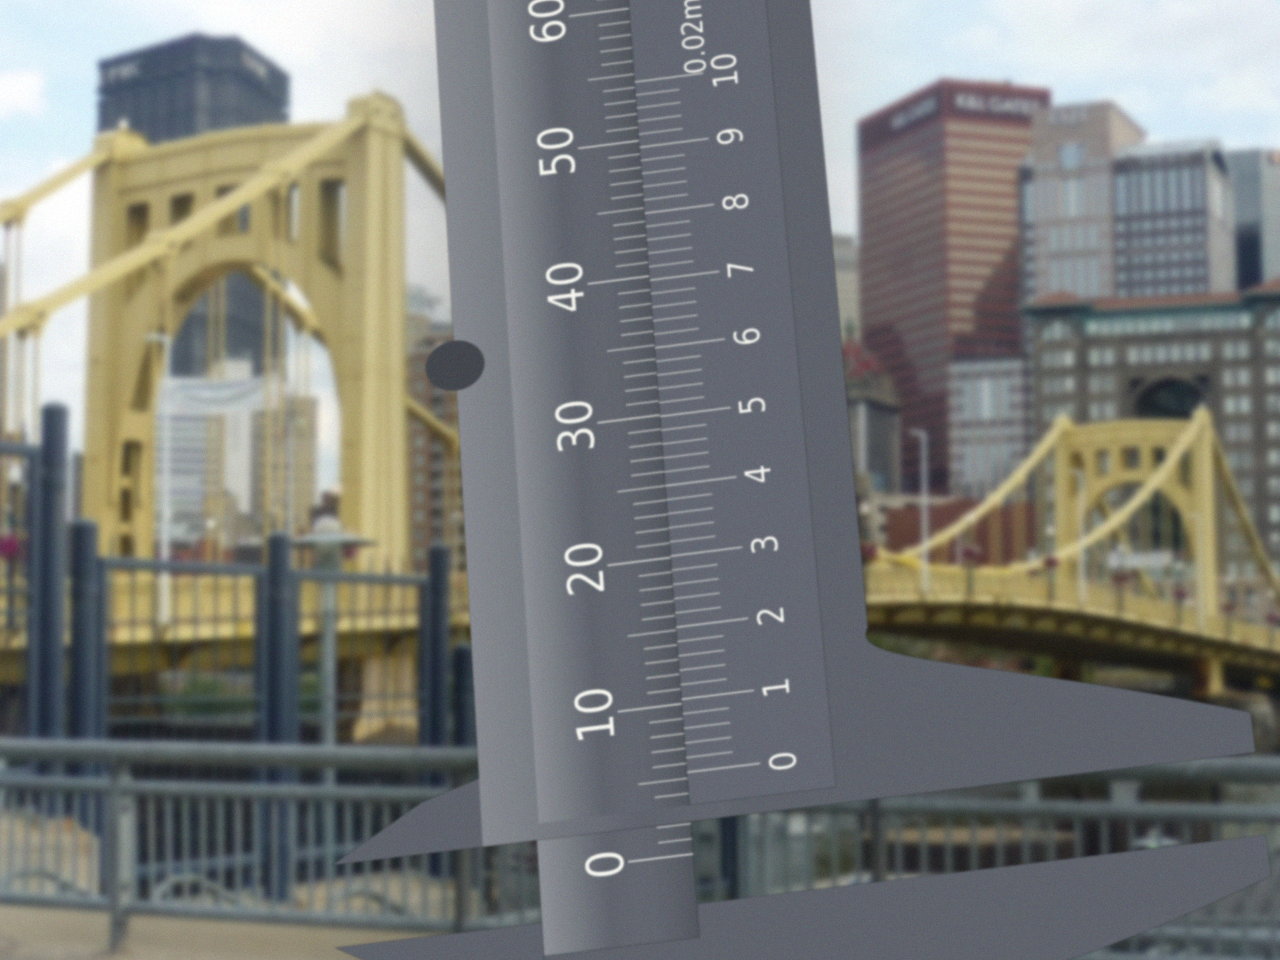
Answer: 5.4 mm
